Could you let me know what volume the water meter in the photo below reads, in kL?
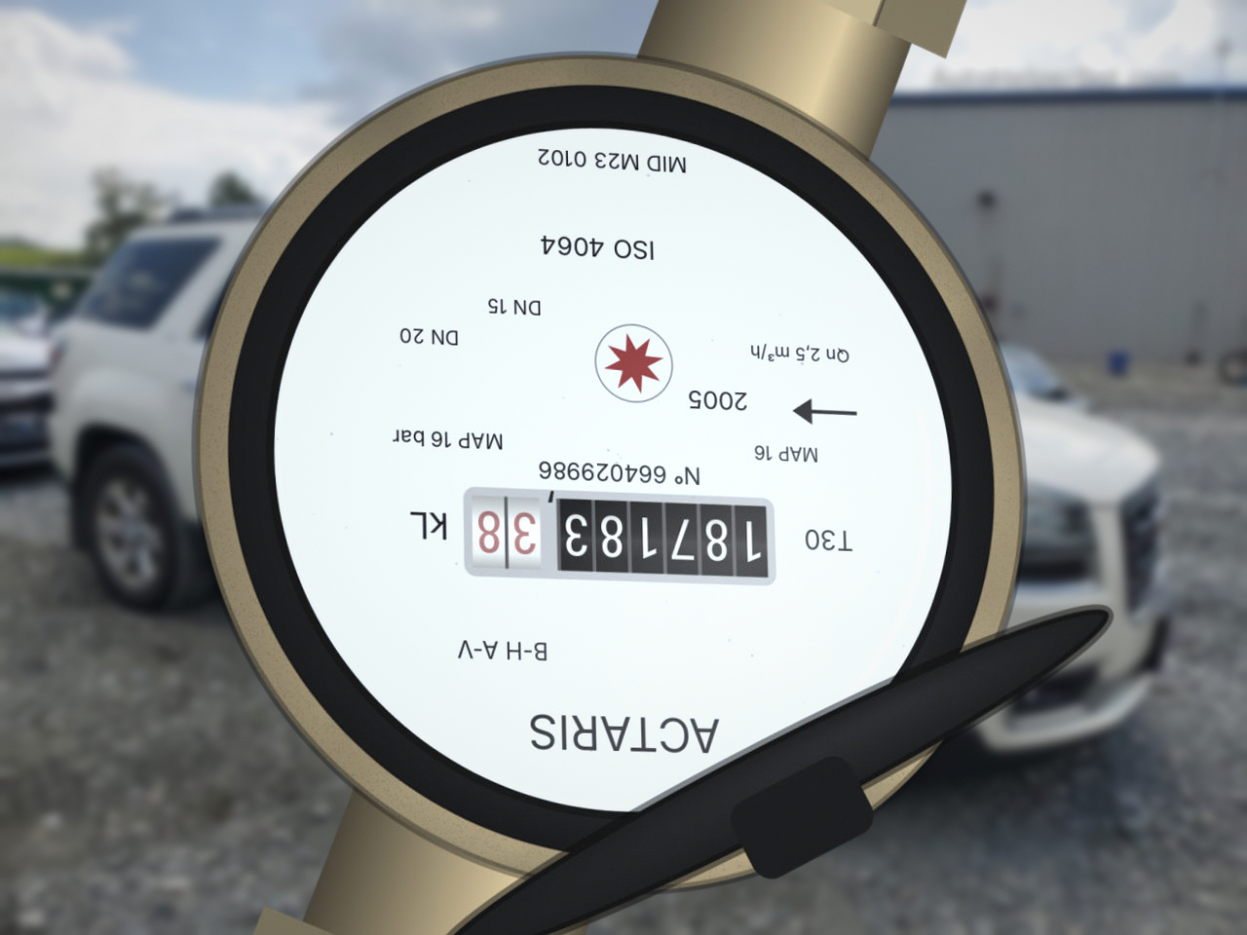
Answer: 187183.38 kL
